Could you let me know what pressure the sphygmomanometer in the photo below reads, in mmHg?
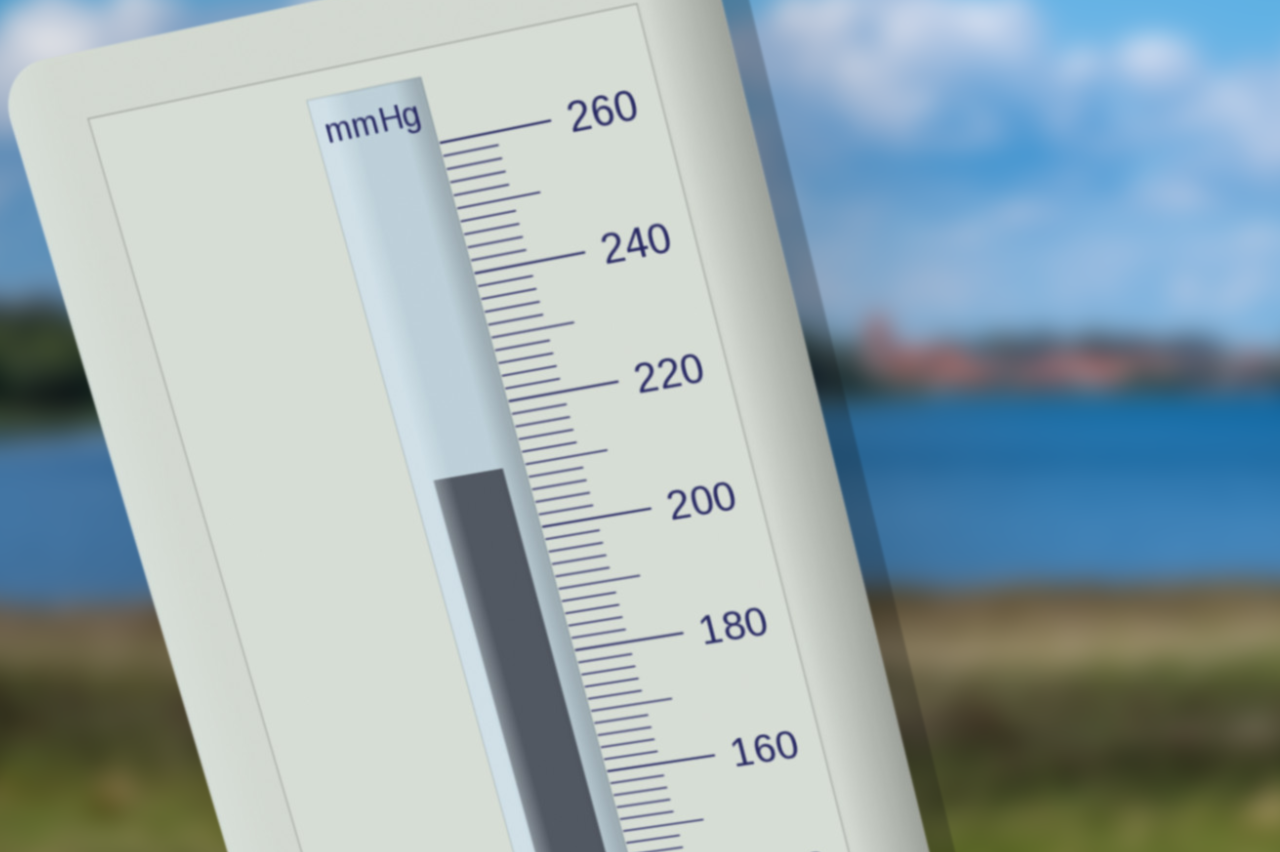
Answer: 210 mmHg
